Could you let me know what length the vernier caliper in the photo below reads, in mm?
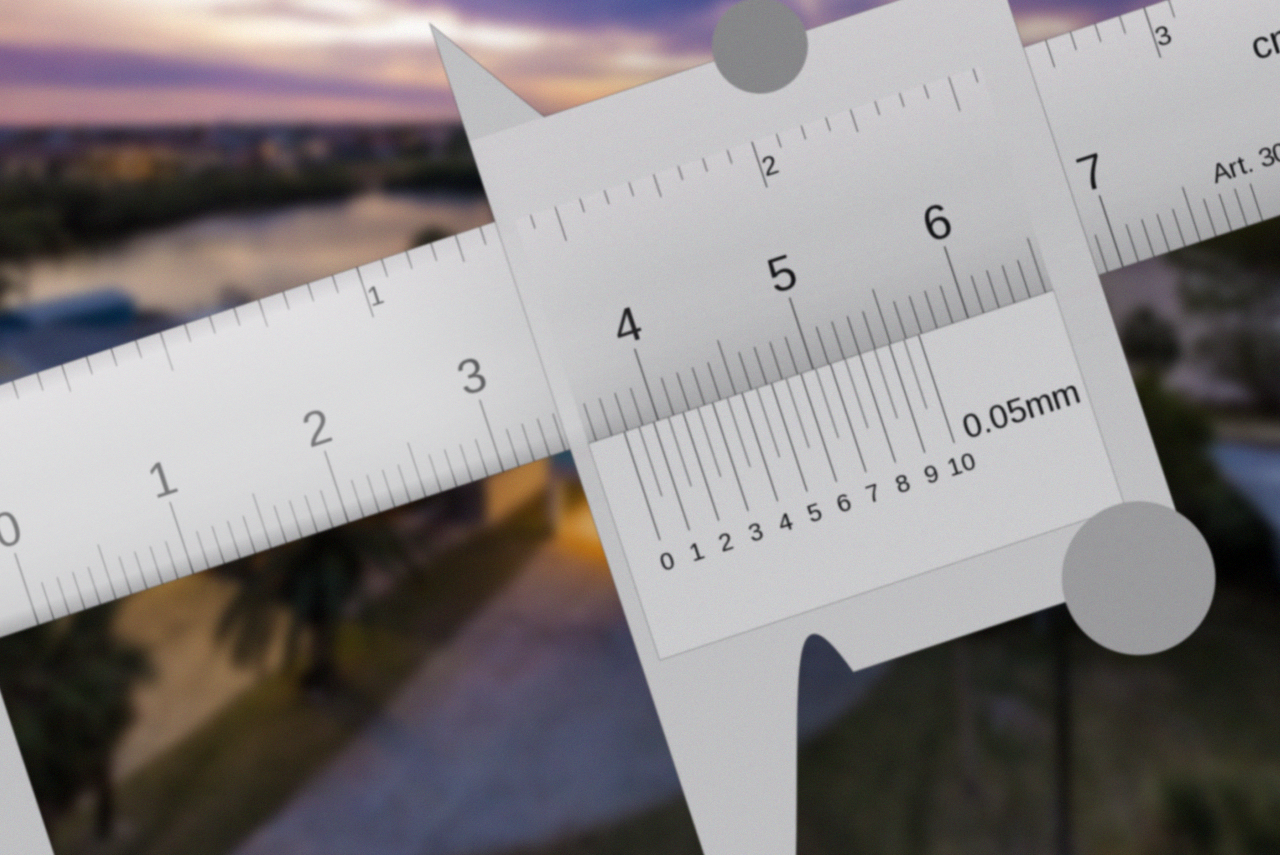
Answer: 37.8 mm
